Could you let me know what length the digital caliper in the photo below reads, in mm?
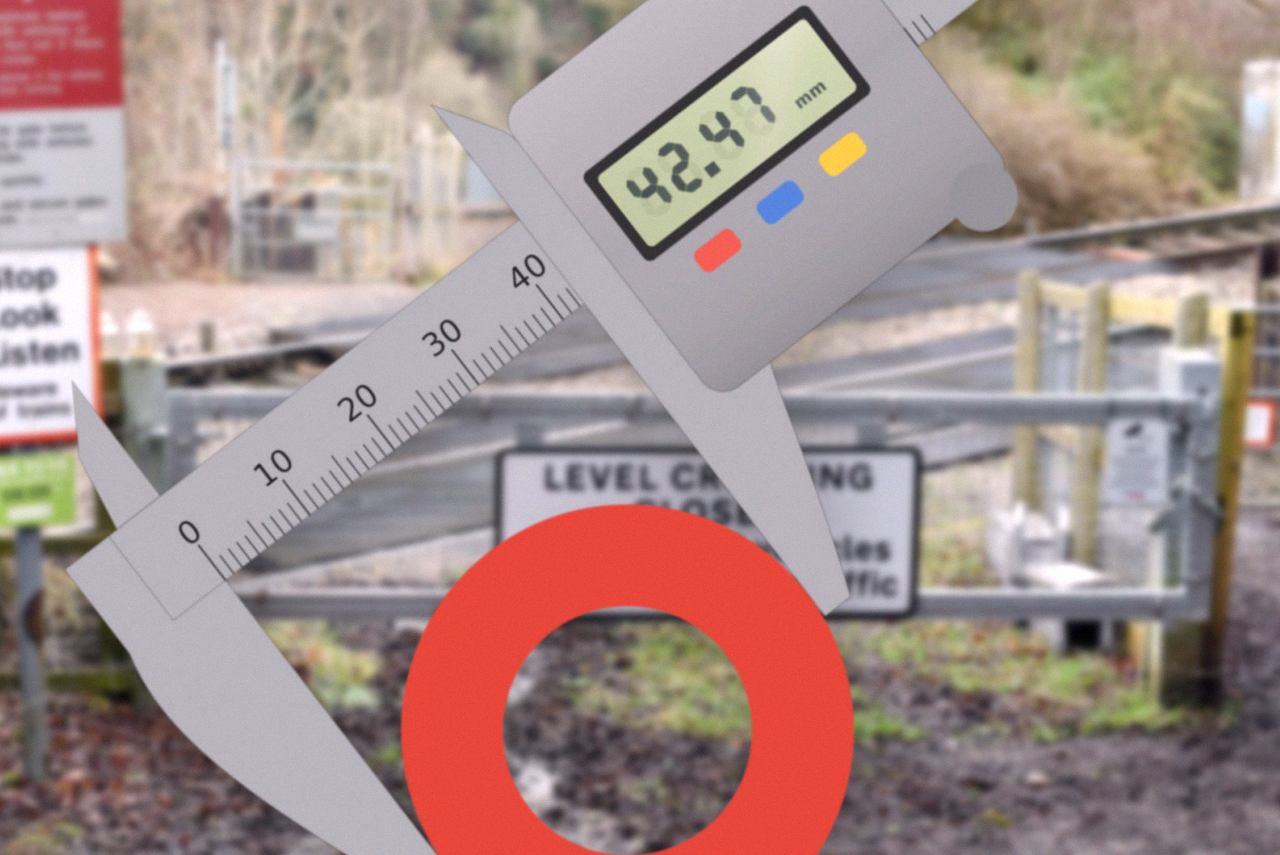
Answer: 42.47 mm
